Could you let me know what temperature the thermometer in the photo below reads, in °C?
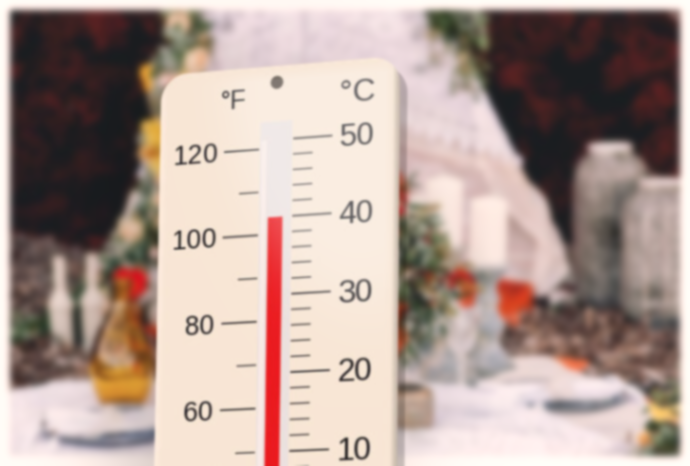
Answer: 40 °C
